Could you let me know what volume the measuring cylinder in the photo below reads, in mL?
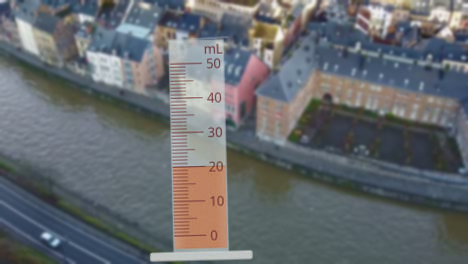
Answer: 20 mL
